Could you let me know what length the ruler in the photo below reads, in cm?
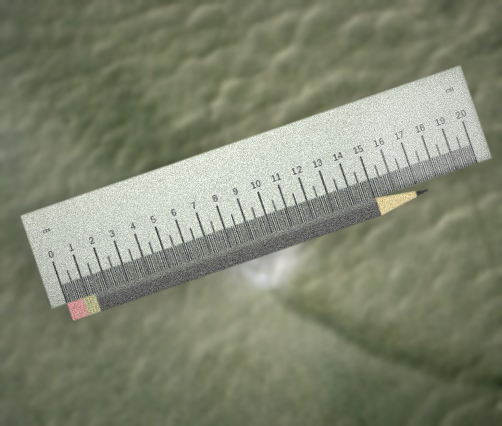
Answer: 17.5 cm
